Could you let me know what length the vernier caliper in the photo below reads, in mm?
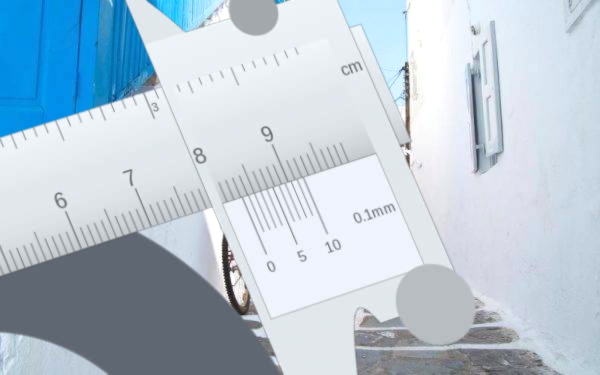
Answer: 83.2 mm
